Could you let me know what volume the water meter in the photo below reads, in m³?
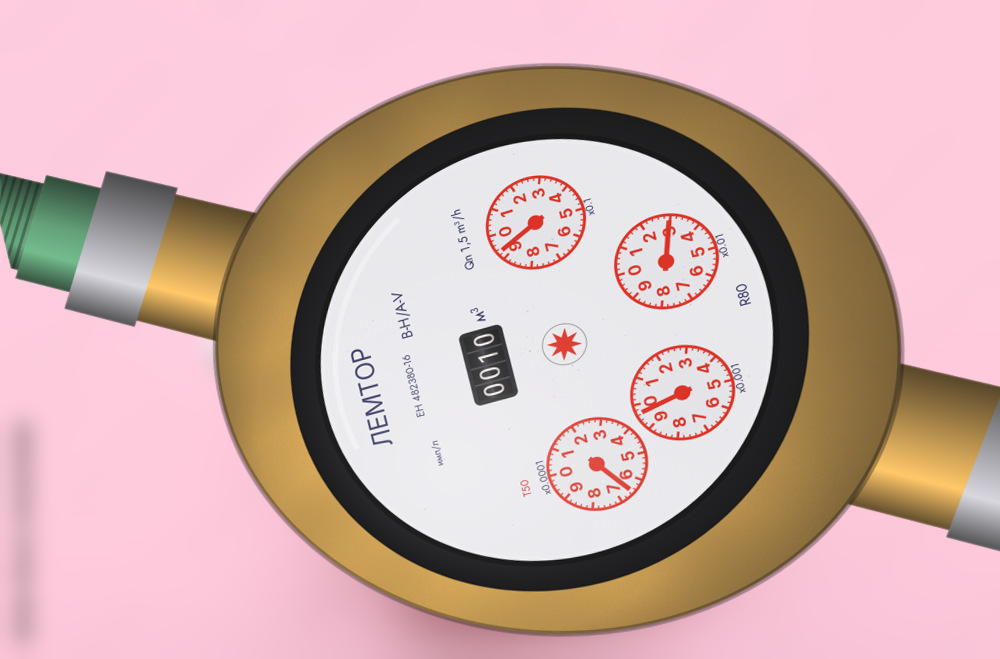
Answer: 9.9296 m³
